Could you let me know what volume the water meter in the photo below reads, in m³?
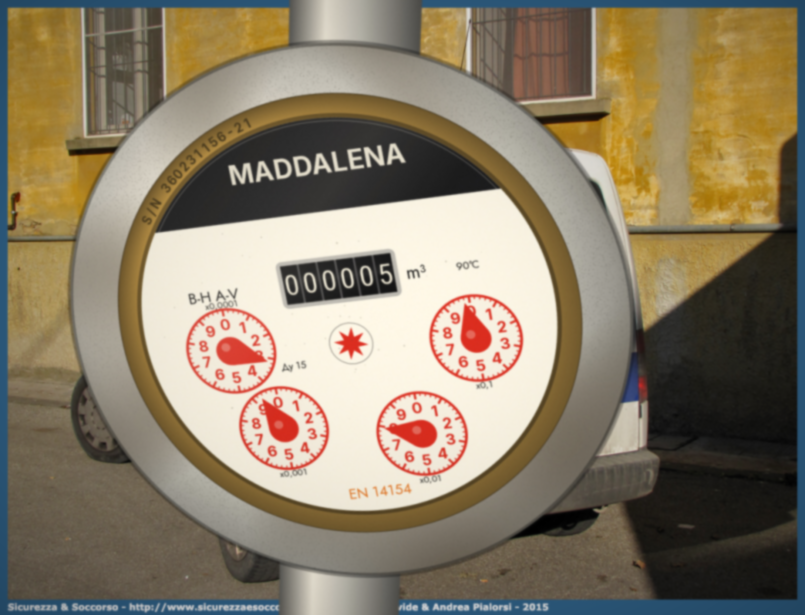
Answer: 4.9793 m³
